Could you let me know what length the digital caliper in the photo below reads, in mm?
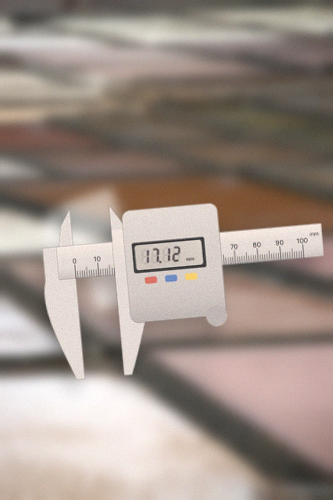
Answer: 17.12 mm
